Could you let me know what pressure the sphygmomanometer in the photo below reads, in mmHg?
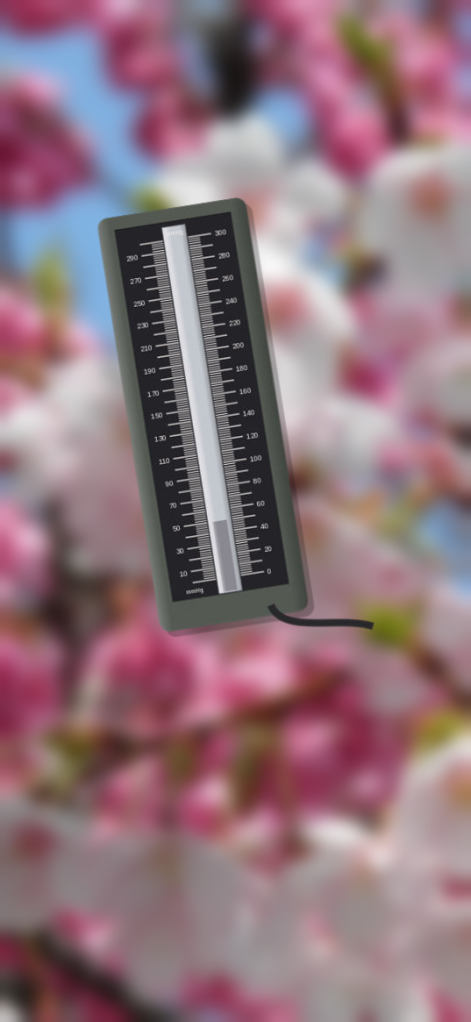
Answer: 50 mmHg
